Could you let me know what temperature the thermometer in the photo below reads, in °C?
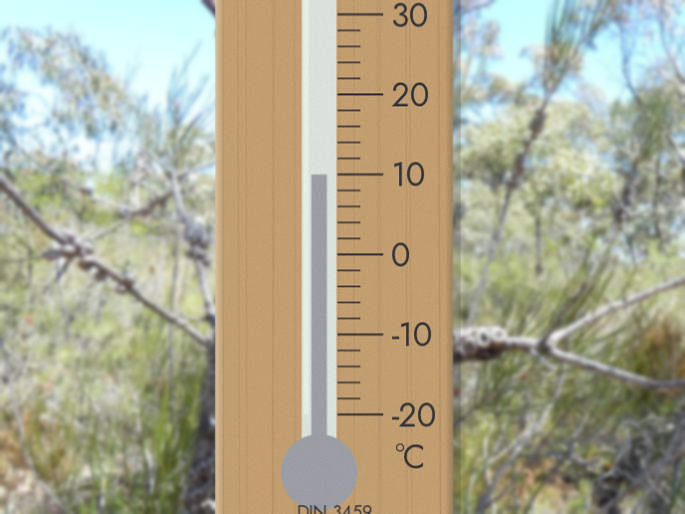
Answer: 10 °C
